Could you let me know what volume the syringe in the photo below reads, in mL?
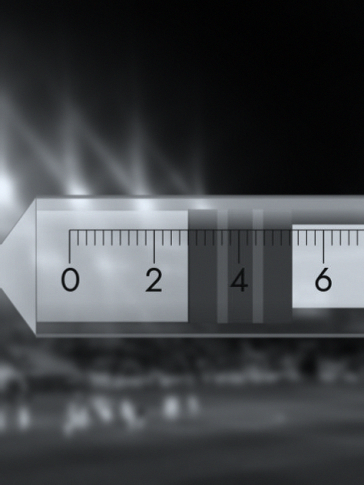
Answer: 2.8 mL
